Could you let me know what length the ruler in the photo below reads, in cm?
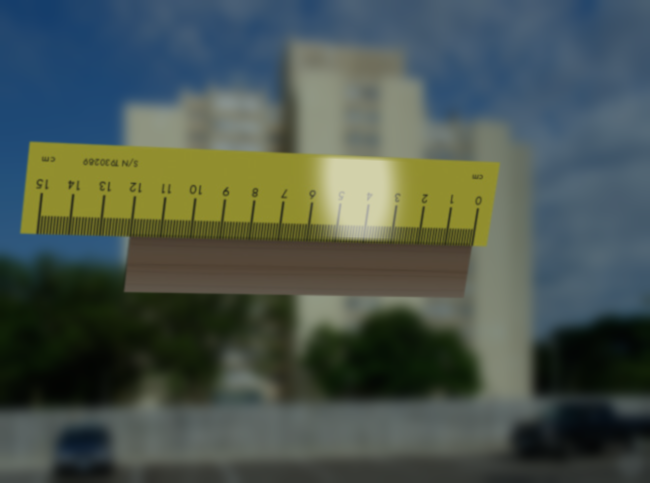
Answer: 12 cm
